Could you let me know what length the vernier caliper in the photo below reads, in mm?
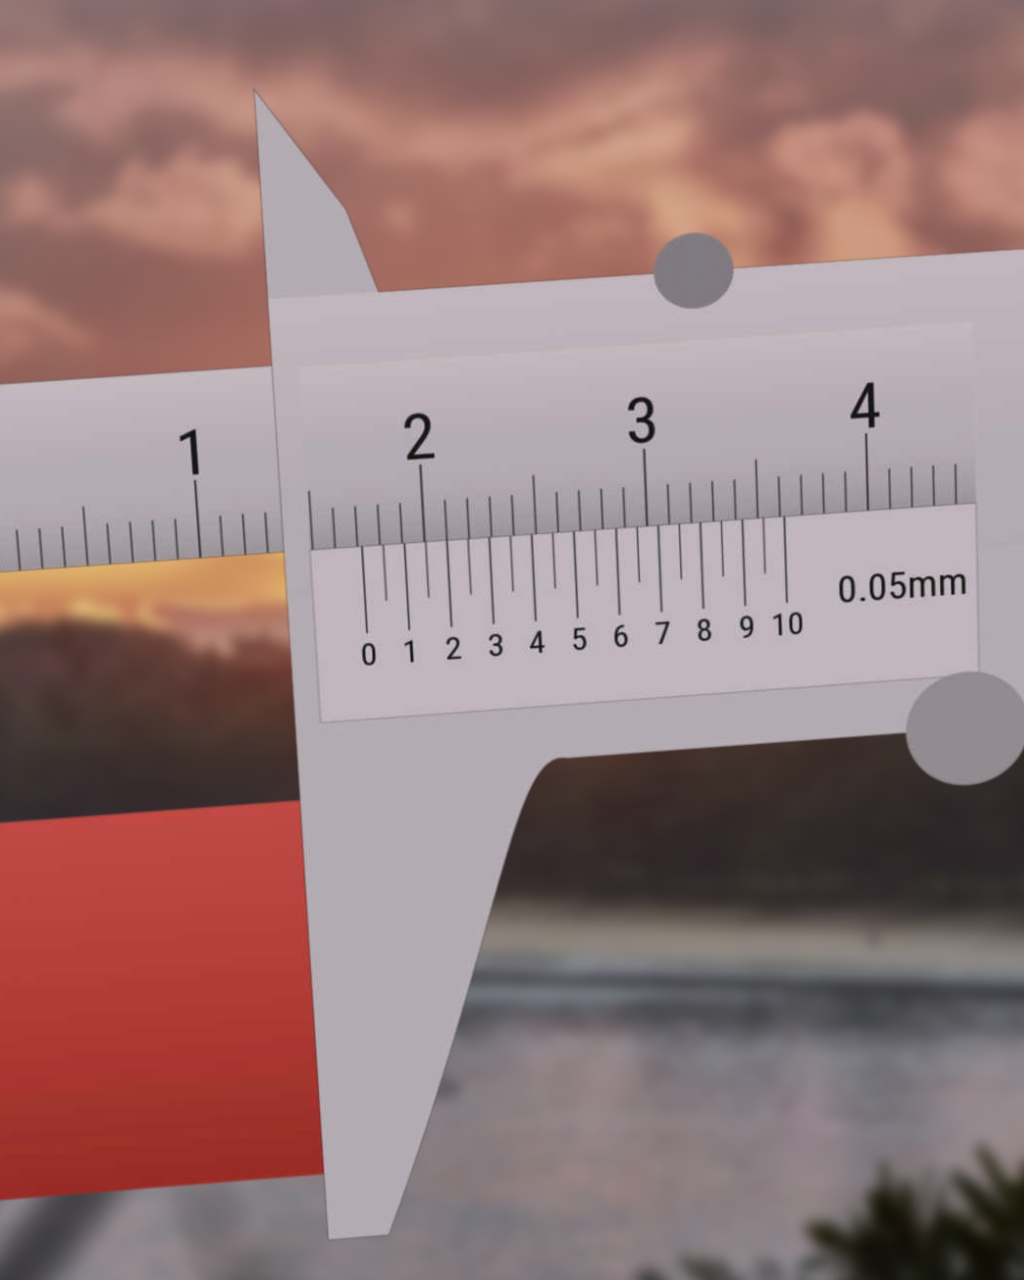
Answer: 17.2 mm
